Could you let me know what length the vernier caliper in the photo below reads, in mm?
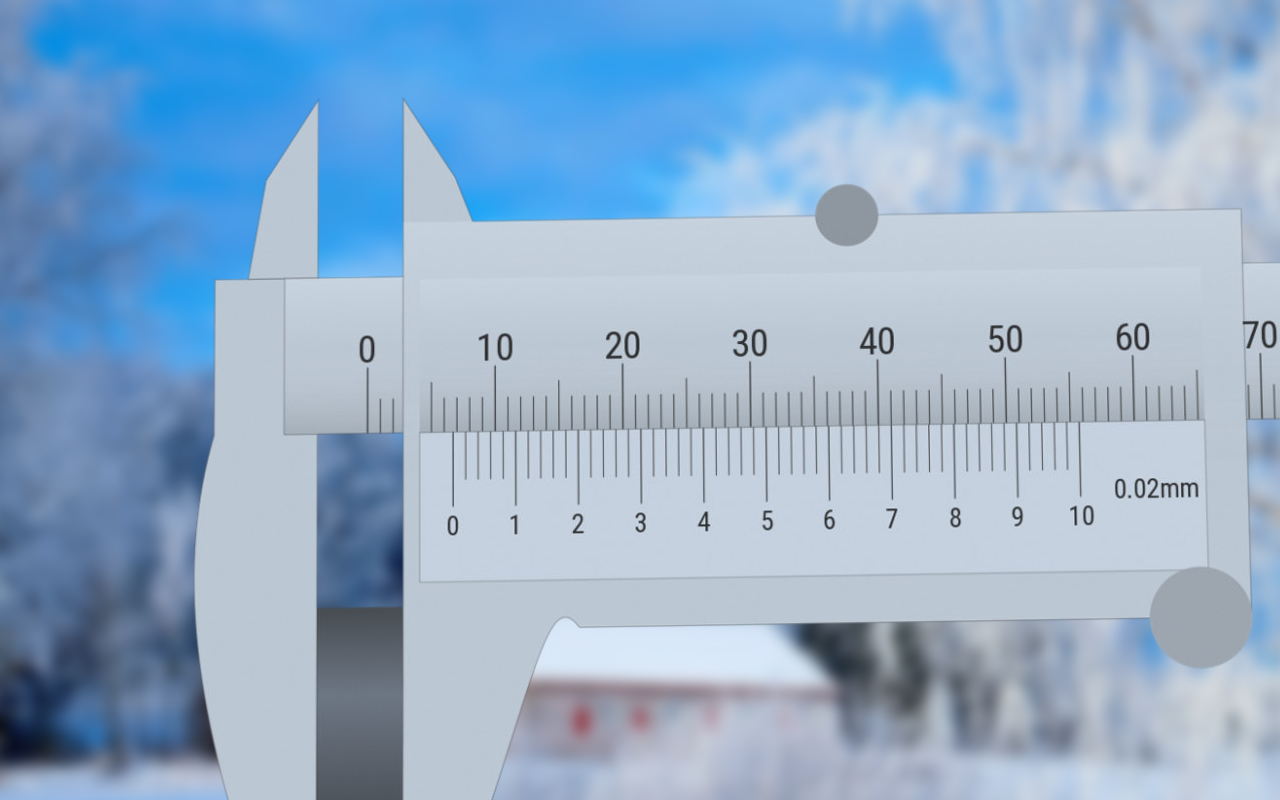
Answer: 6.7 mm
